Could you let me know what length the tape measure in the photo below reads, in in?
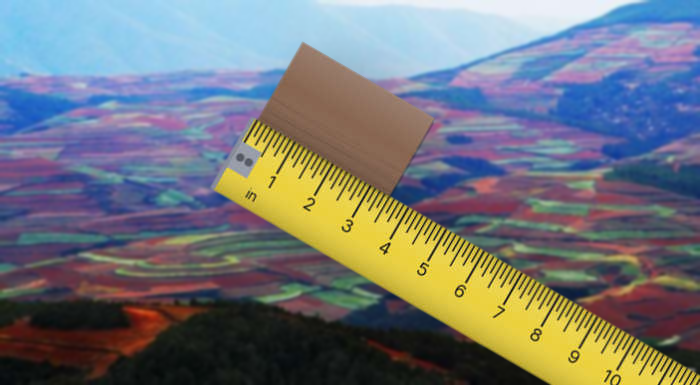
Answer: 3.5 in
